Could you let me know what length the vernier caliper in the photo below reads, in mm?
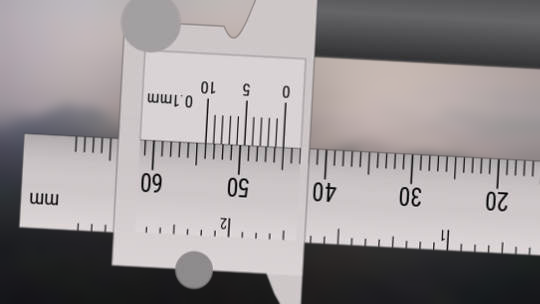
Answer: 45.0 mm
